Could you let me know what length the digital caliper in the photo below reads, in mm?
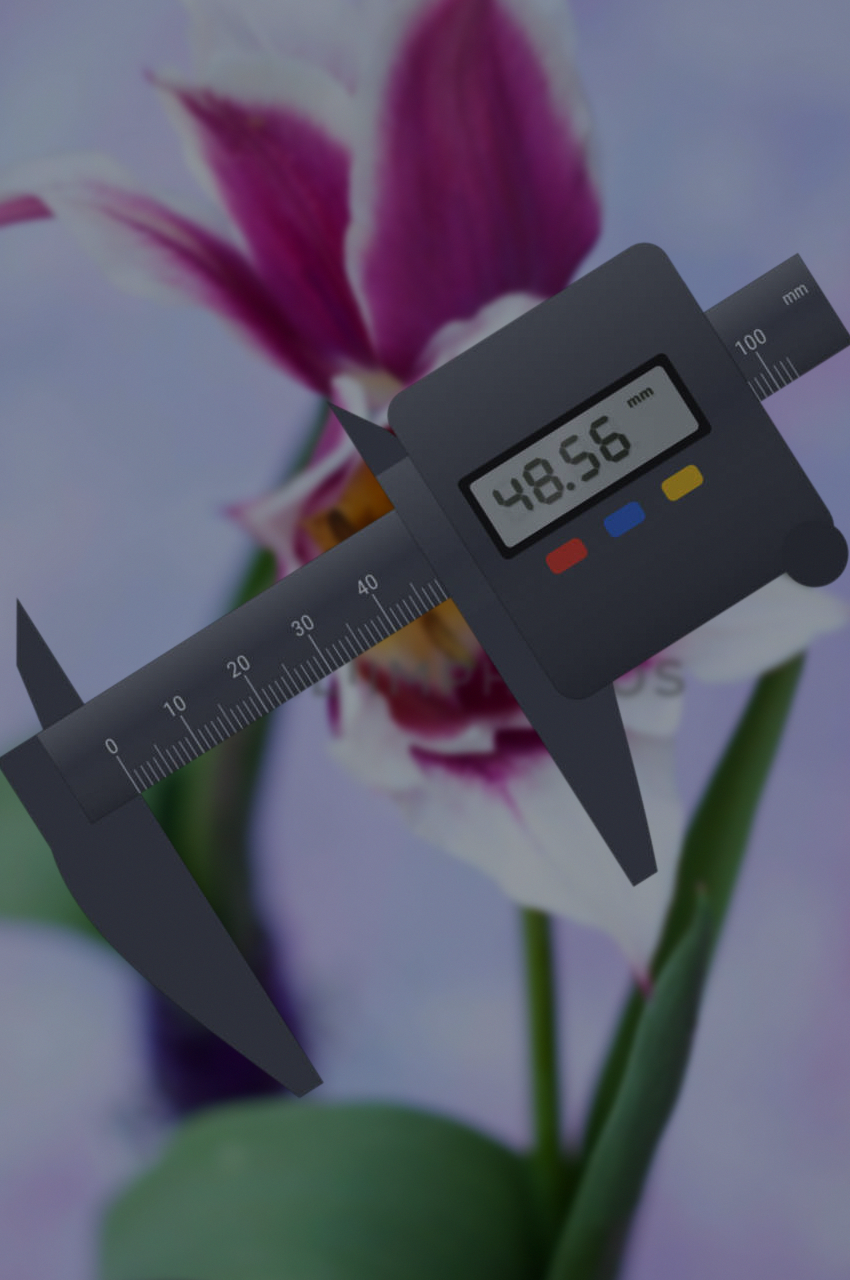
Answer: 48.56 mm
